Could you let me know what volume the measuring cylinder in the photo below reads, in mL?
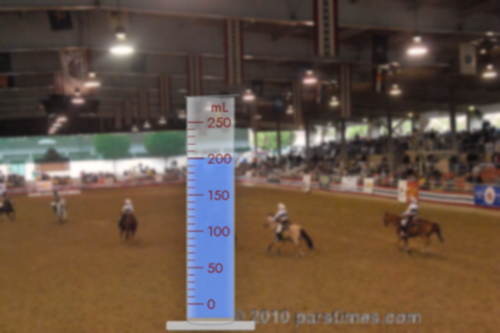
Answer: 200 mL
